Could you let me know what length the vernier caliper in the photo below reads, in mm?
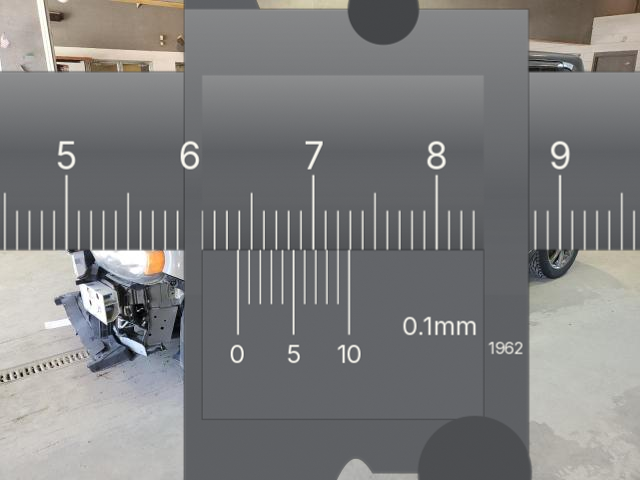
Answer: 63.9 mm
